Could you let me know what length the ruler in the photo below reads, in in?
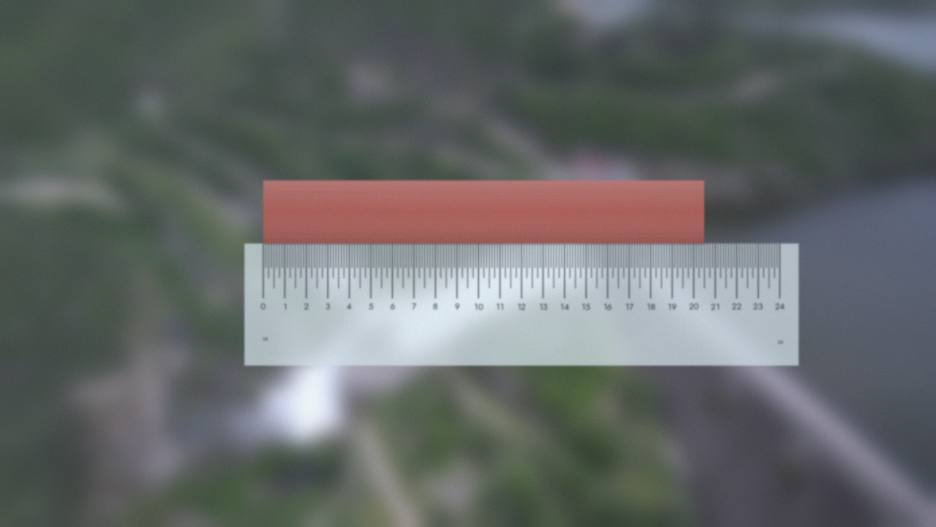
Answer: 20.5 in
